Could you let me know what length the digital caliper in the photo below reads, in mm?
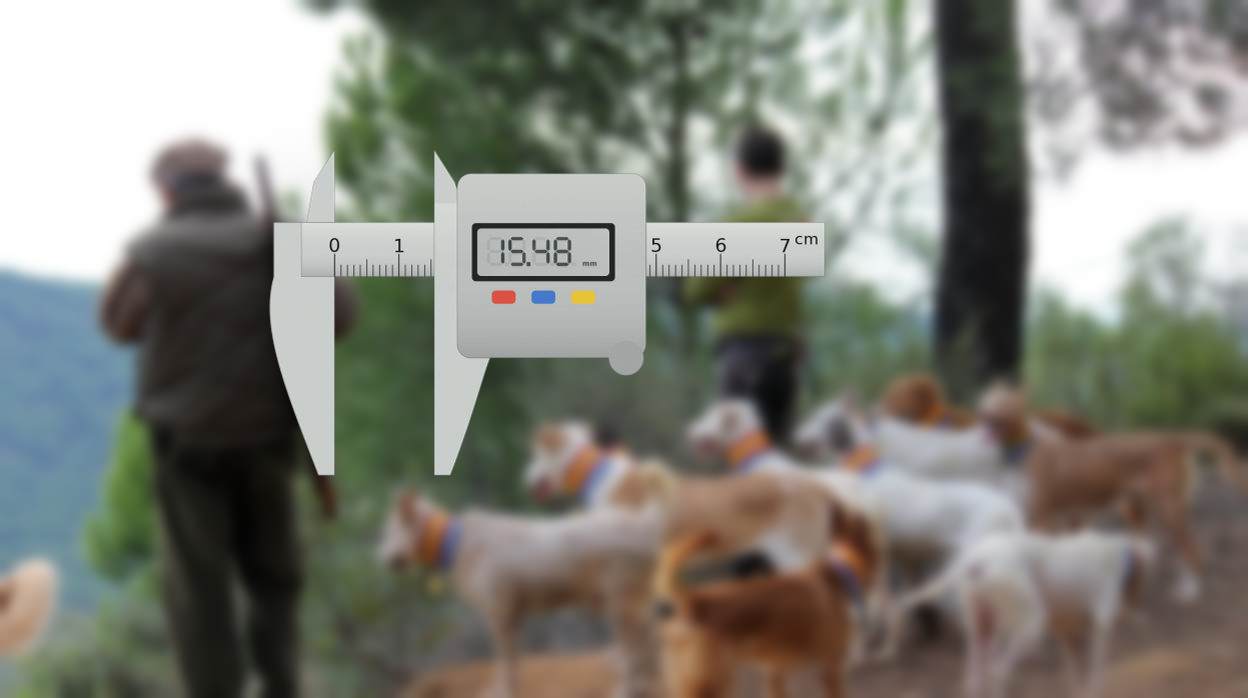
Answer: 15.48 mm
